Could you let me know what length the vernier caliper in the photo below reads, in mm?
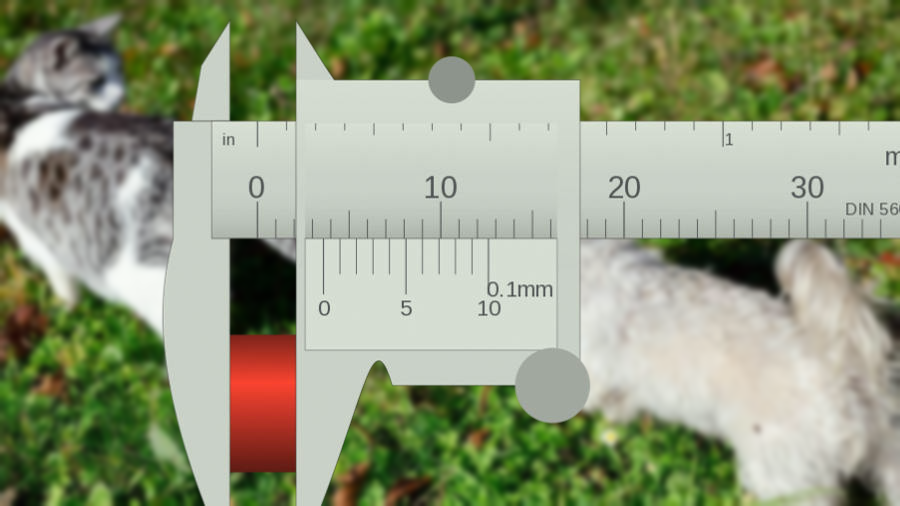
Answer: 3.6 mm
